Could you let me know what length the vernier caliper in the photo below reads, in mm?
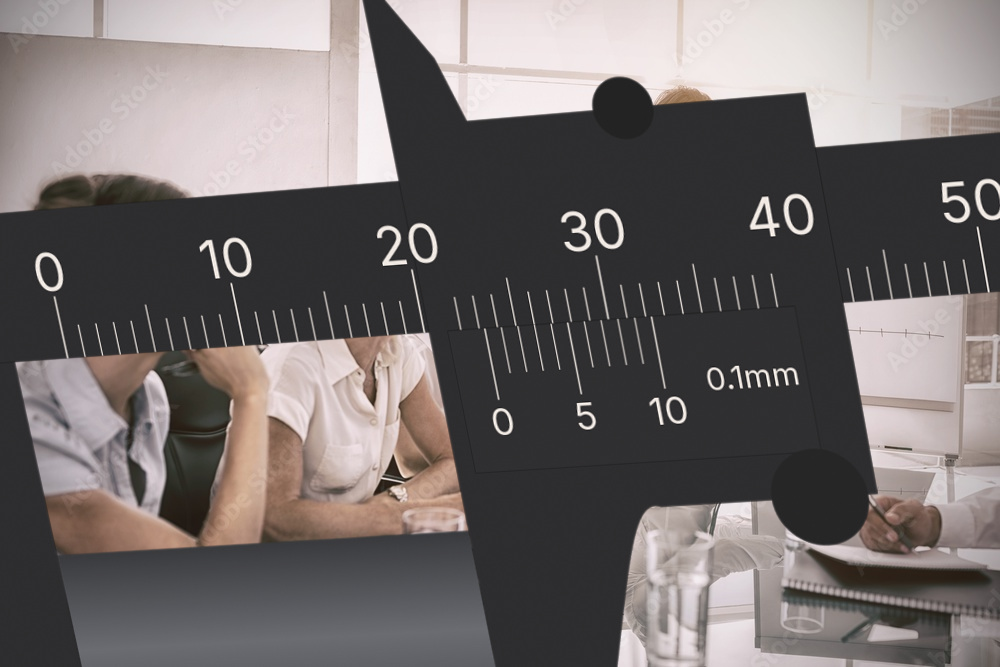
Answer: 23.3 mm
